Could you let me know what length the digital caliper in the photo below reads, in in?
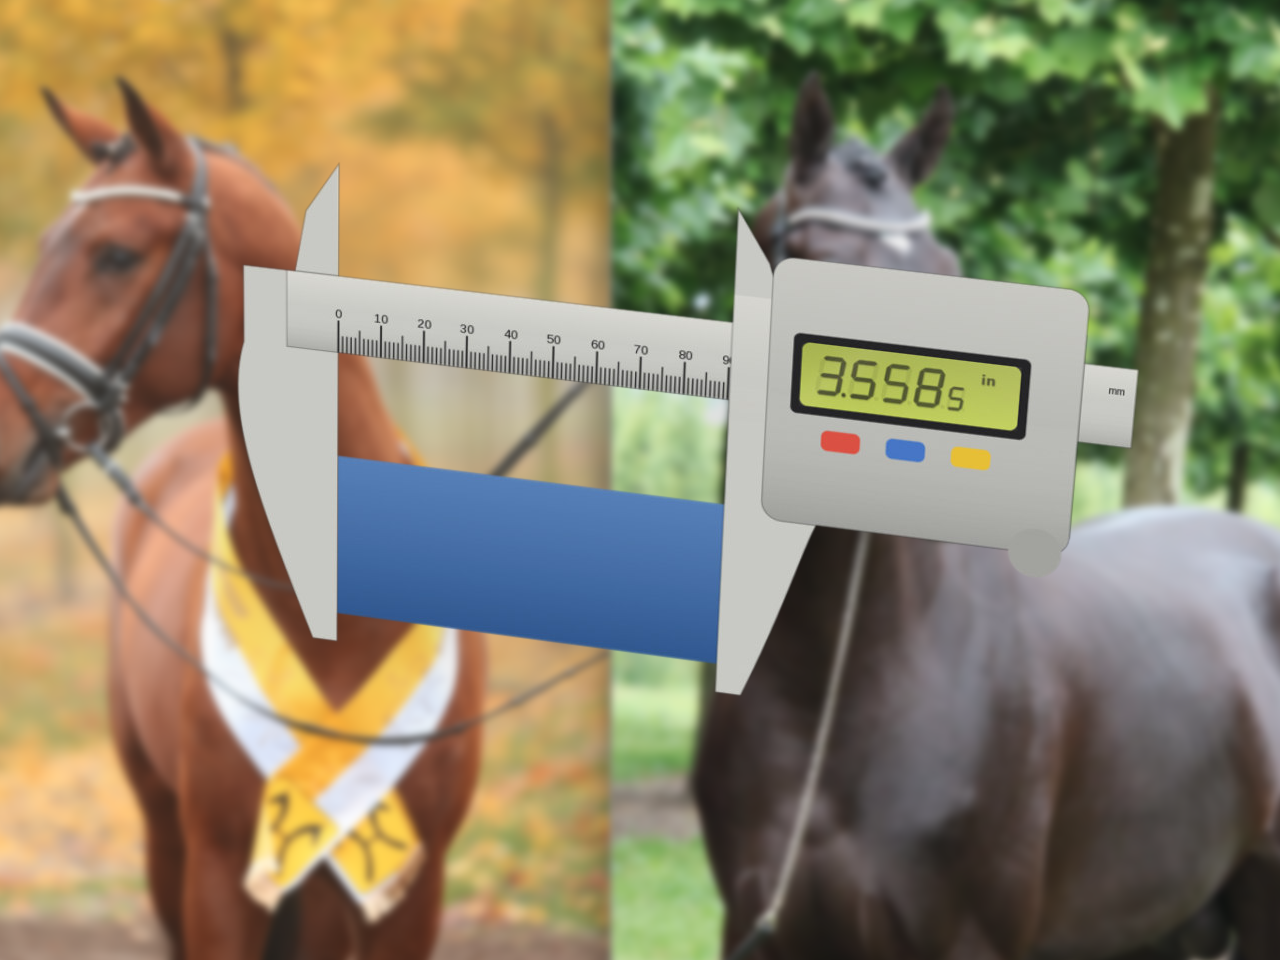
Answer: 3.5585 in
